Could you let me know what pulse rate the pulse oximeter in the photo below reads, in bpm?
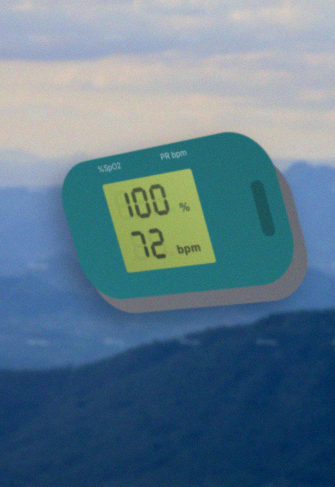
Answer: 72 bpm
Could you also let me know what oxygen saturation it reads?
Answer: 100 %
